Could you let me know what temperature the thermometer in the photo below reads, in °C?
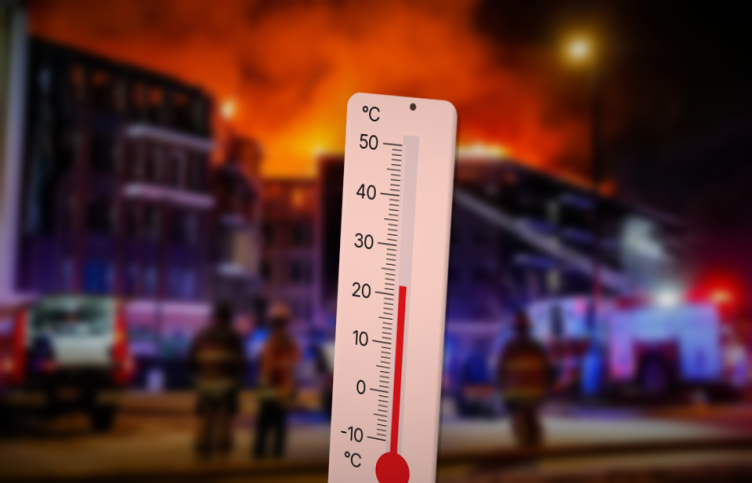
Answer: 22 °C
